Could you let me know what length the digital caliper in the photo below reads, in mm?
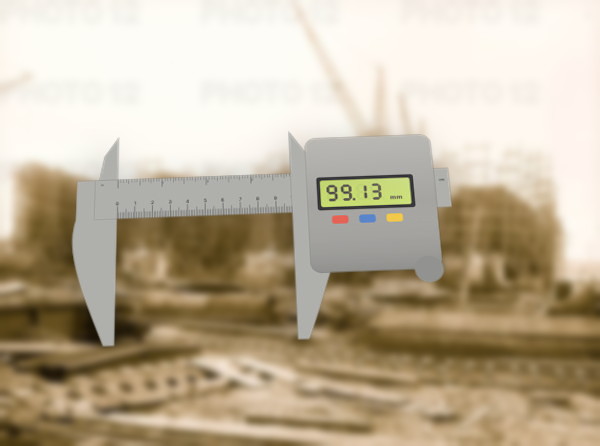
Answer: 99.13 mm
